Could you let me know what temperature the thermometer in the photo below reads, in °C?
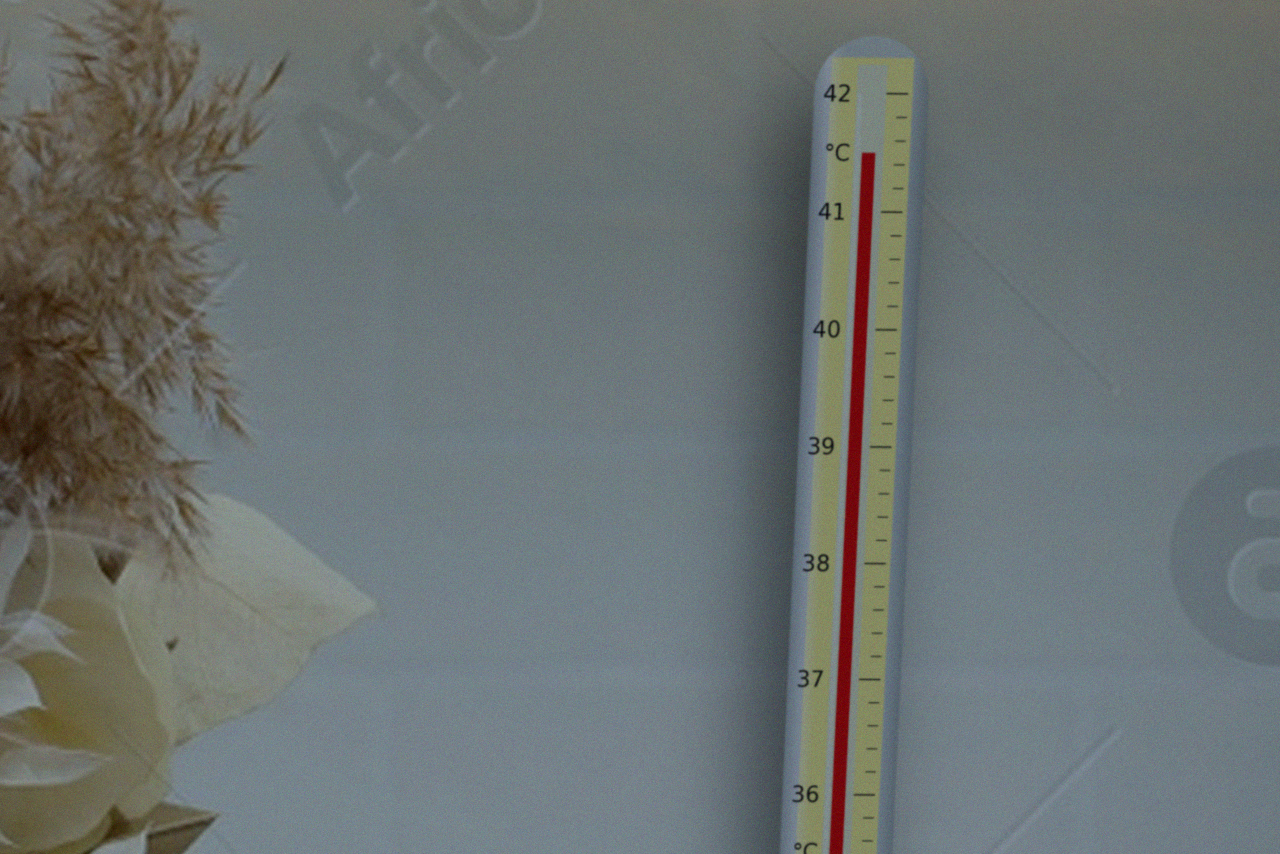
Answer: 41.5 °C
